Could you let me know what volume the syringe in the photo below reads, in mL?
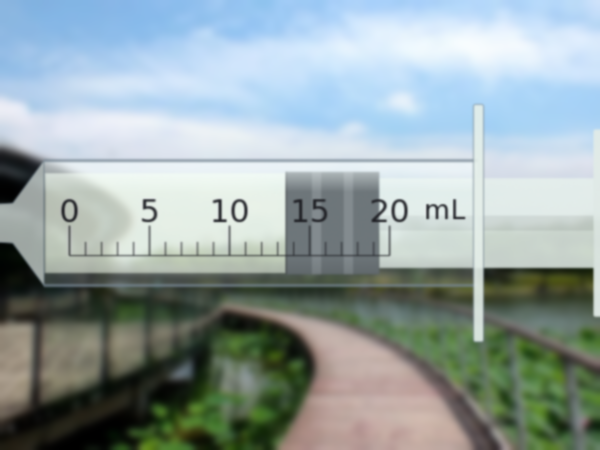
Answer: 13.5 mL
